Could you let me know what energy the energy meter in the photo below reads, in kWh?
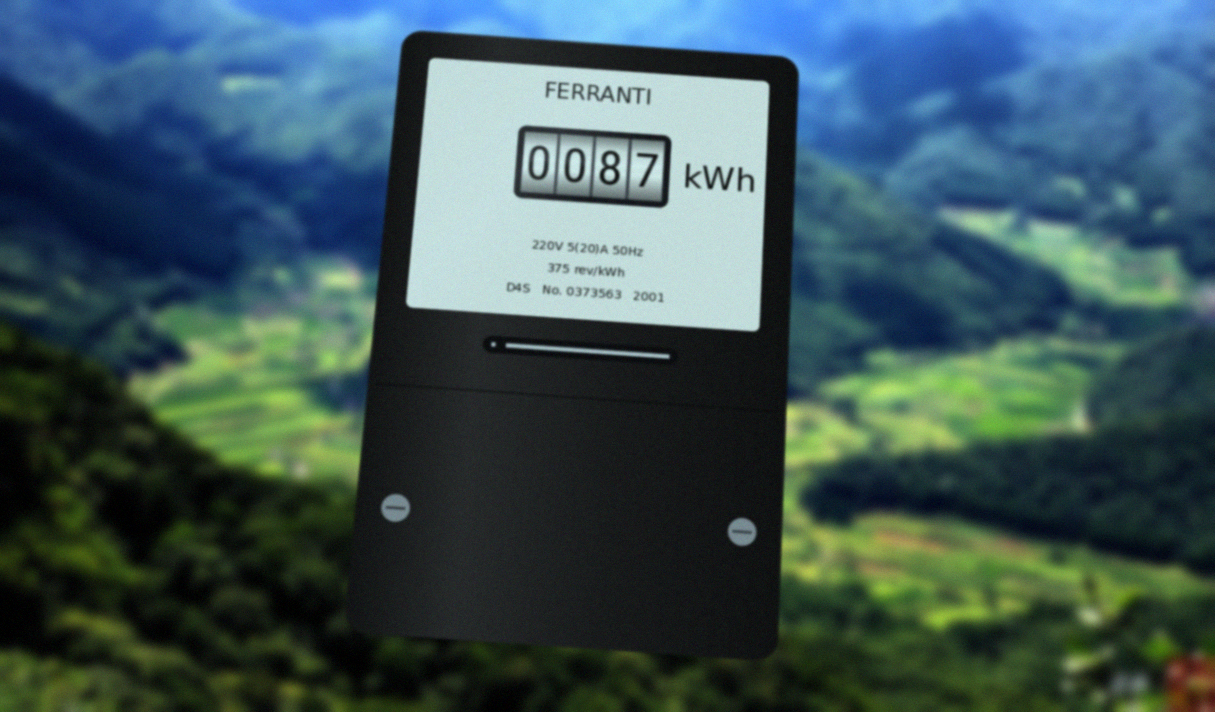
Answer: 87 kWh
